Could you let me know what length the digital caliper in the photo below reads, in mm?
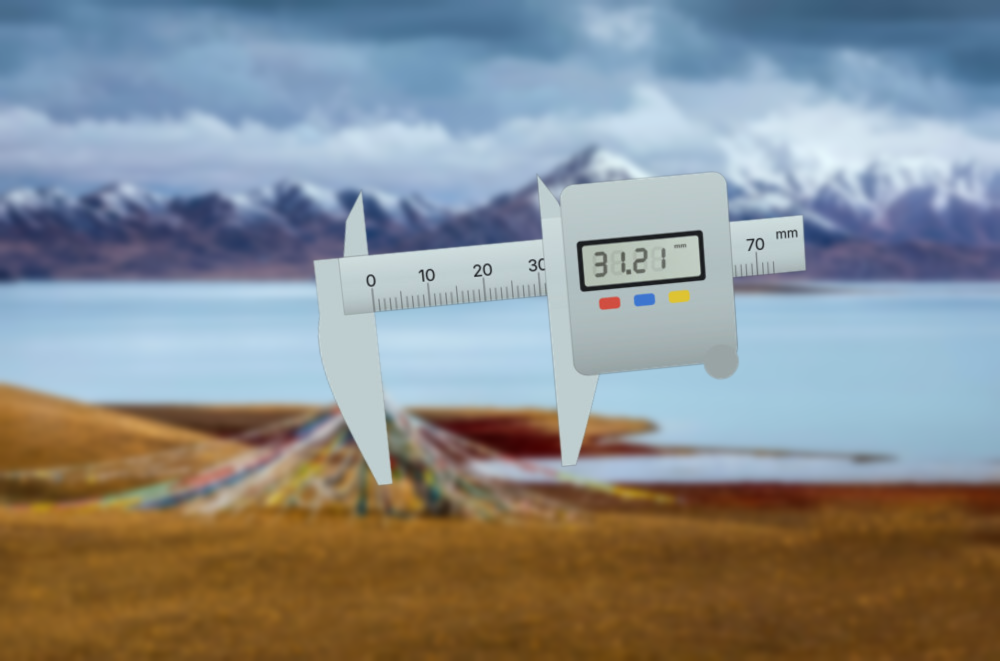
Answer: 31.21 mm
